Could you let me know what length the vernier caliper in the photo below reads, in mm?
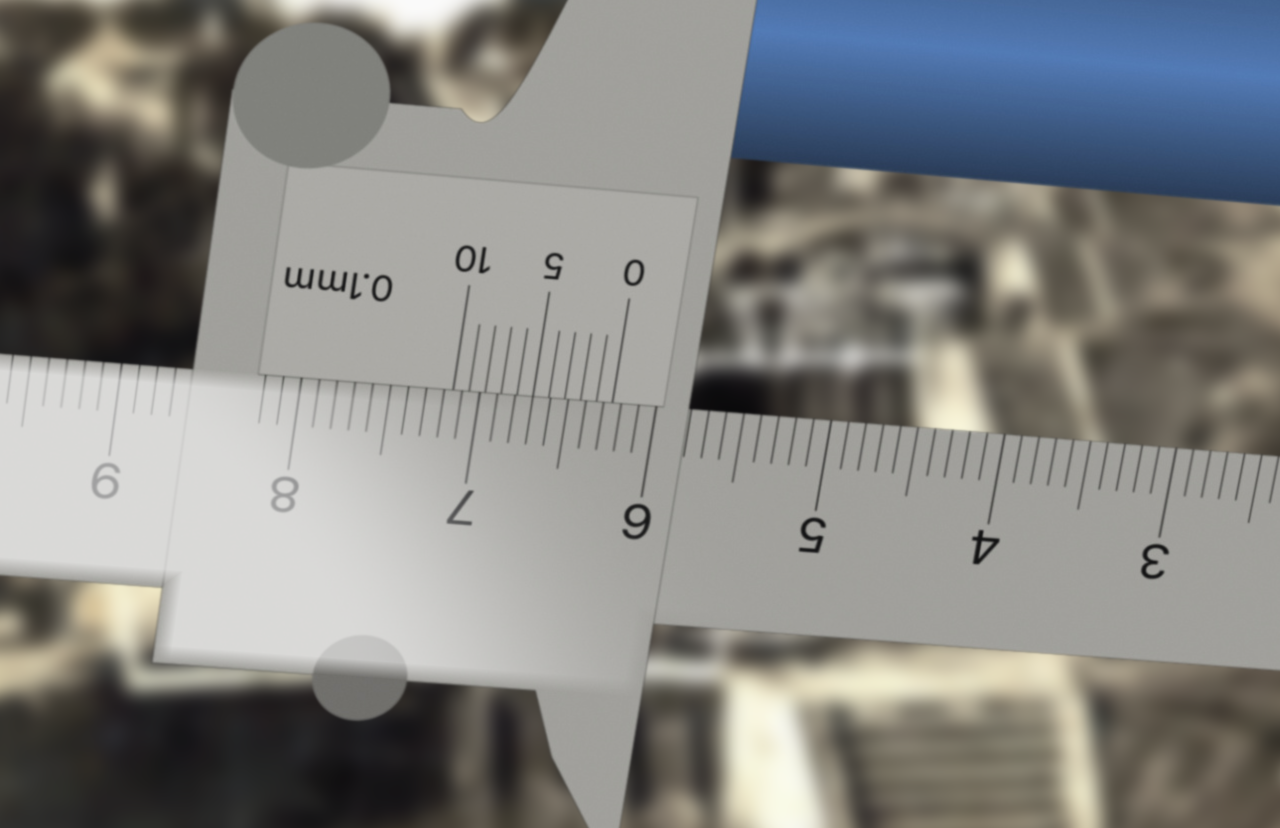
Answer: 62.5 mm
